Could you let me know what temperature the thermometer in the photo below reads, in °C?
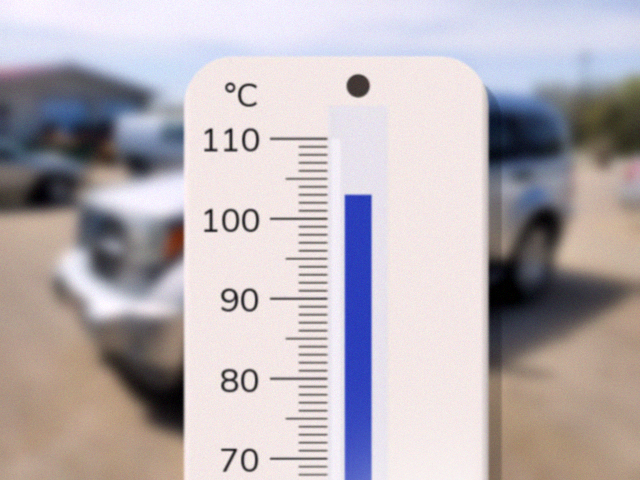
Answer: 103 °C
